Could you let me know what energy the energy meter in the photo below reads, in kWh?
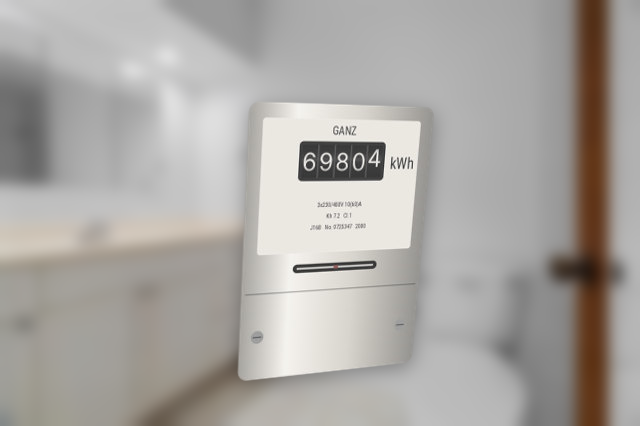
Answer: 69804 kWh
